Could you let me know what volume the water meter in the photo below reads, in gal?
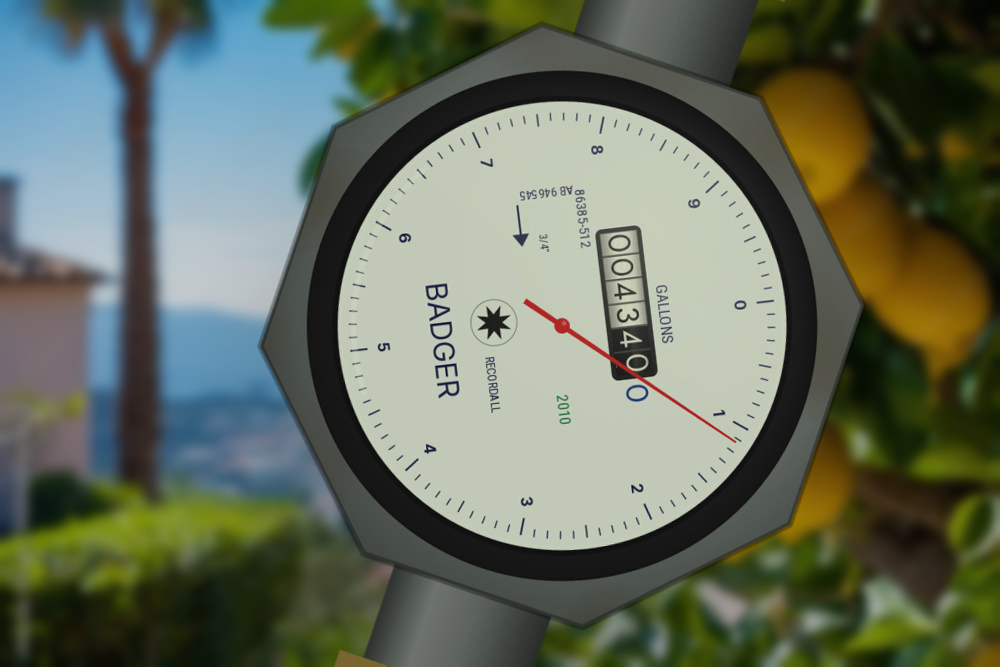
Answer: 43401.1 gal
